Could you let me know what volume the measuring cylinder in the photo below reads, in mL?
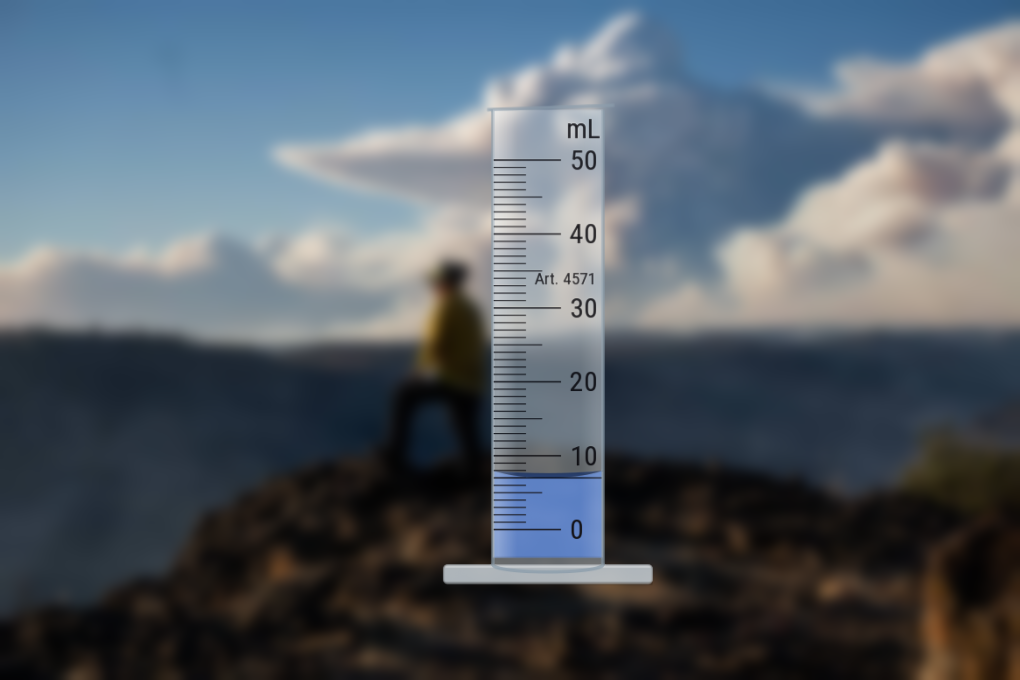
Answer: 7 mL
